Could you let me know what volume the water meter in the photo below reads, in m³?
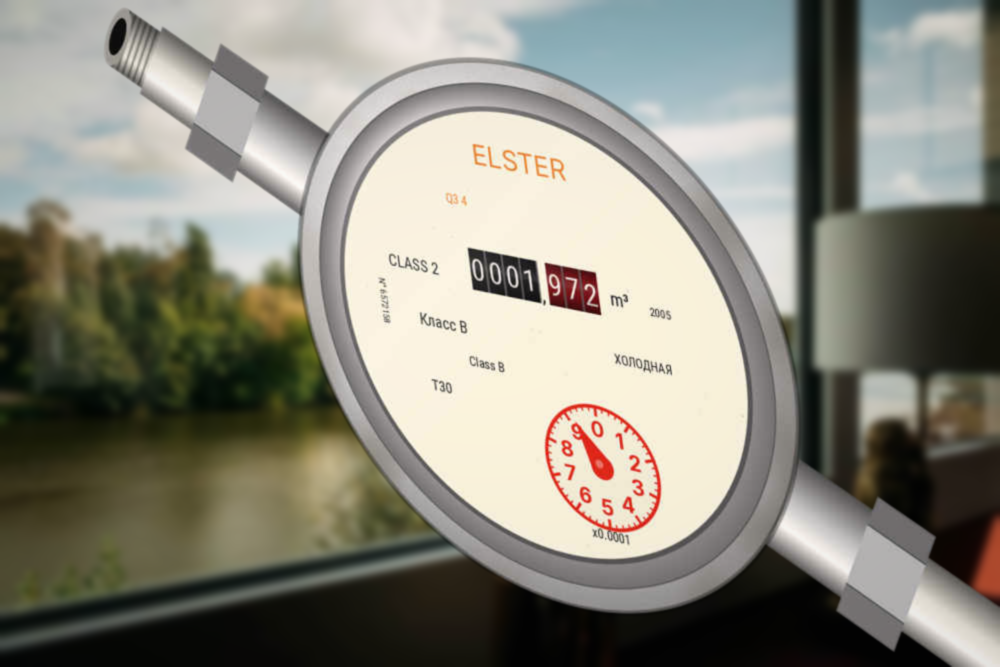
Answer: 1.9719 m³
